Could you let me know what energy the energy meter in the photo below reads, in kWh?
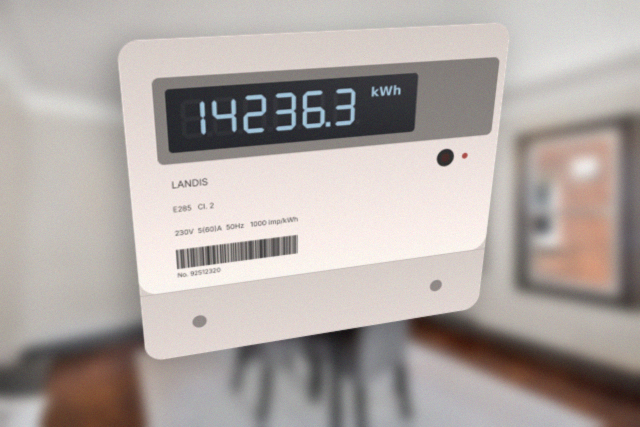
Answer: 14236.3 kWh
